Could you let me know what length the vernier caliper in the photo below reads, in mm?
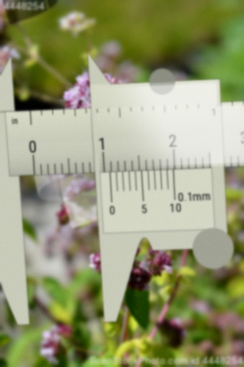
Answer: 10.8 mm
